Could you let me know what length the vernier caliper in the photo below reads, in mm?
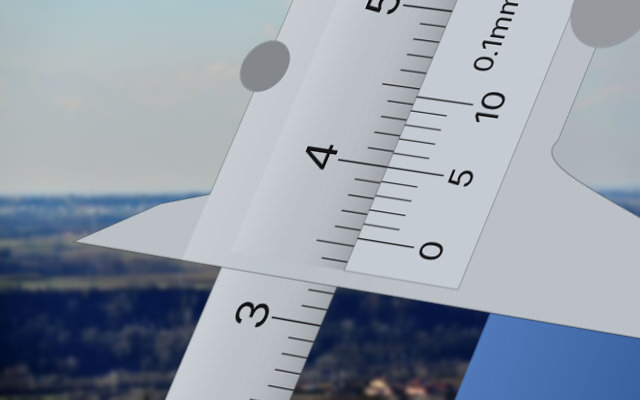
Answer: 35.5 mm
